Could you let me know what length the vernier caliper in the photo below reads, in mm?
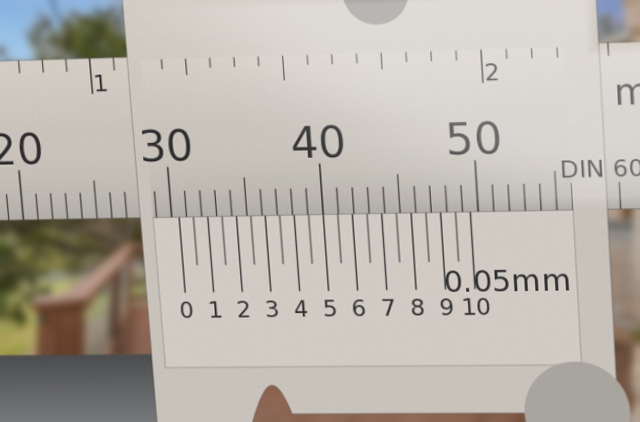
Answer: 30.5 mm
